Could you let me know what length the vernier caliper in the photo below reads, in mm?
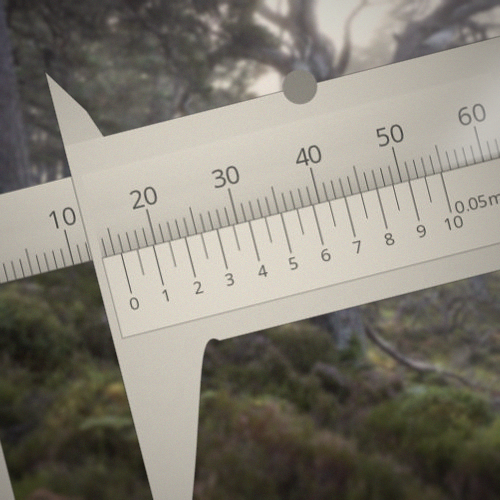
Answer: 15.8 mm
